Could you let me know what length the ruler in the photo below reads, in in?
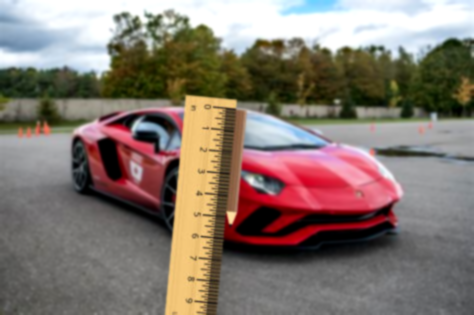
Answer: 5.5 in
